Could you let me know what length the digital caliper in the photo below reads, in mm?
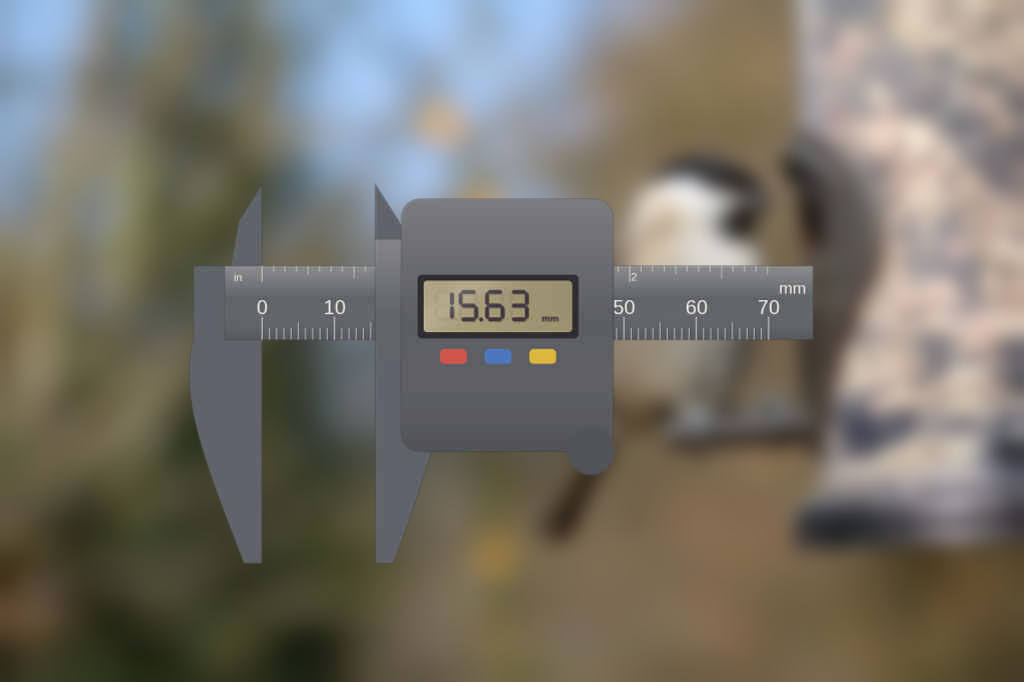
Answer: 15.63 mm
